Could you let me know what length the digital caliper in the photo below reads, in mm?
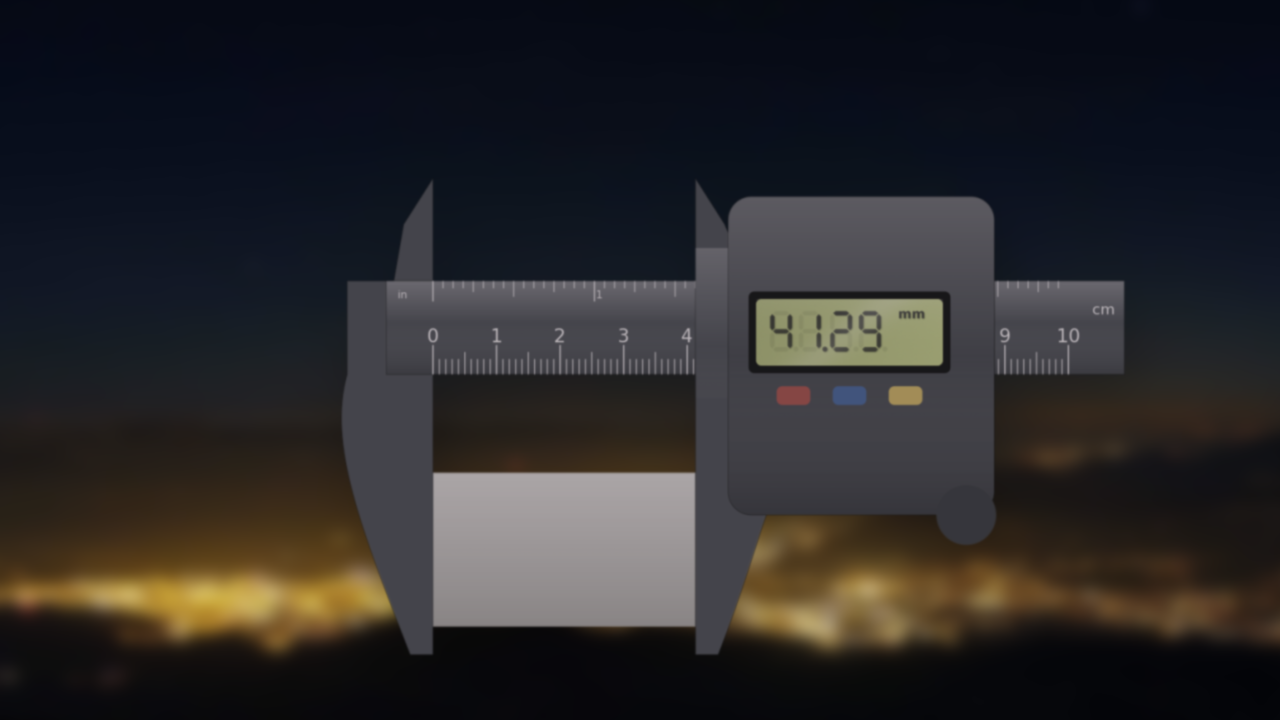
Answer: 41.29 mm
